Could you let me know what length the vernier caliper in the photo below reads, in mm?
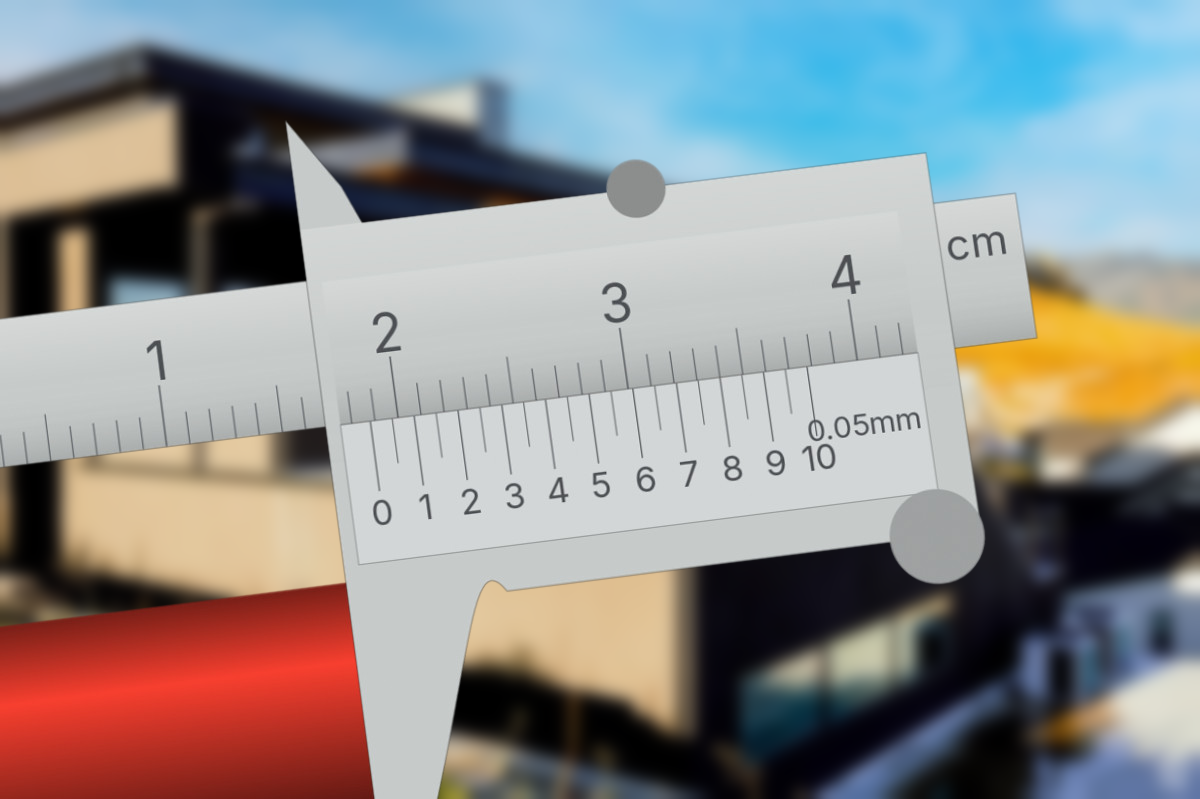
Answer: 18.8 mm
